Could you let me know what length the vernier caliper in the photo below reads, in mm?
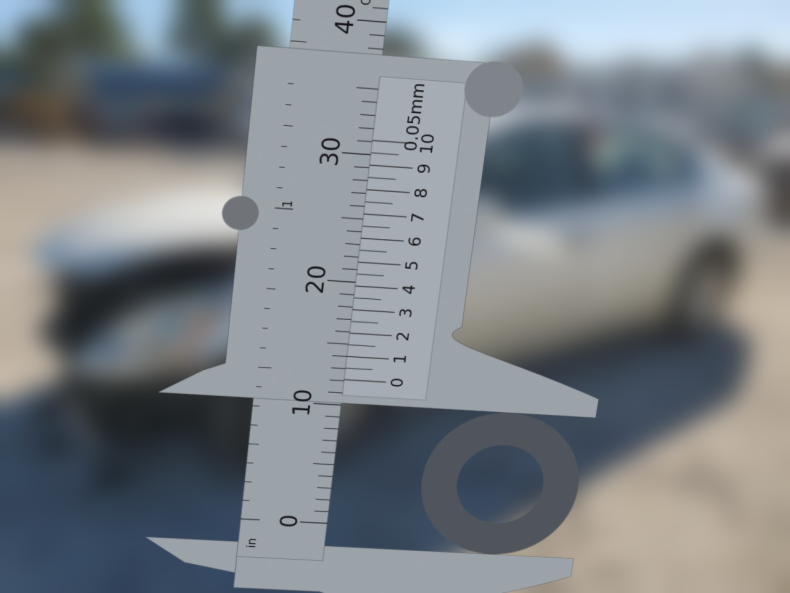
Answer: 12.1 mm
